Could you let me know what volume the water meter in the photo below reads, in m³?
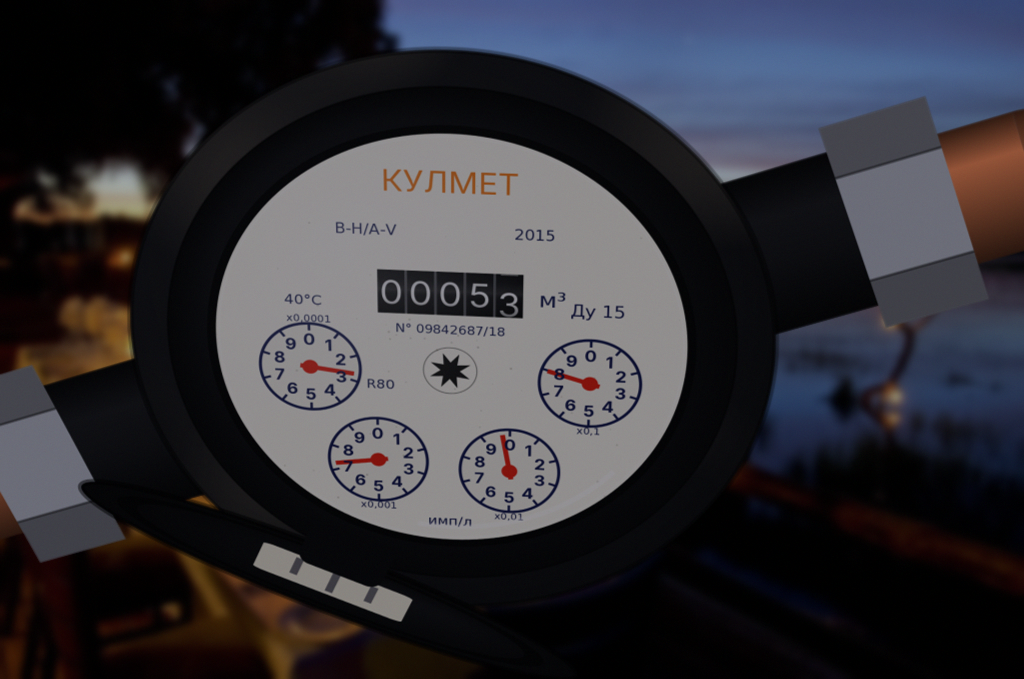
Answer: 52.7972 m³
